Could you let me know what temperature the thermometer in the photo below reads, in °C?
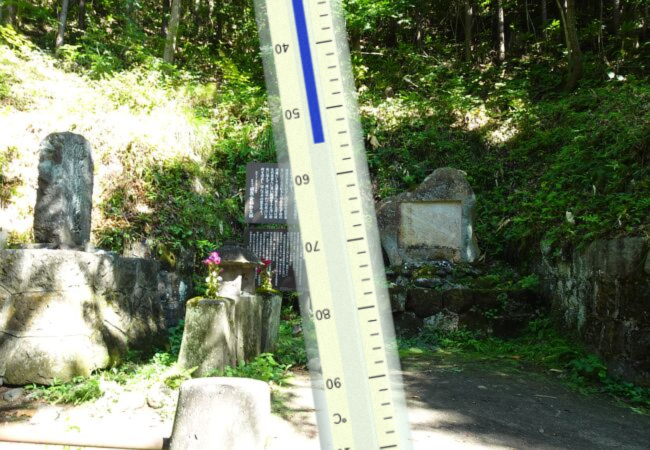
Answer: 55 °C
